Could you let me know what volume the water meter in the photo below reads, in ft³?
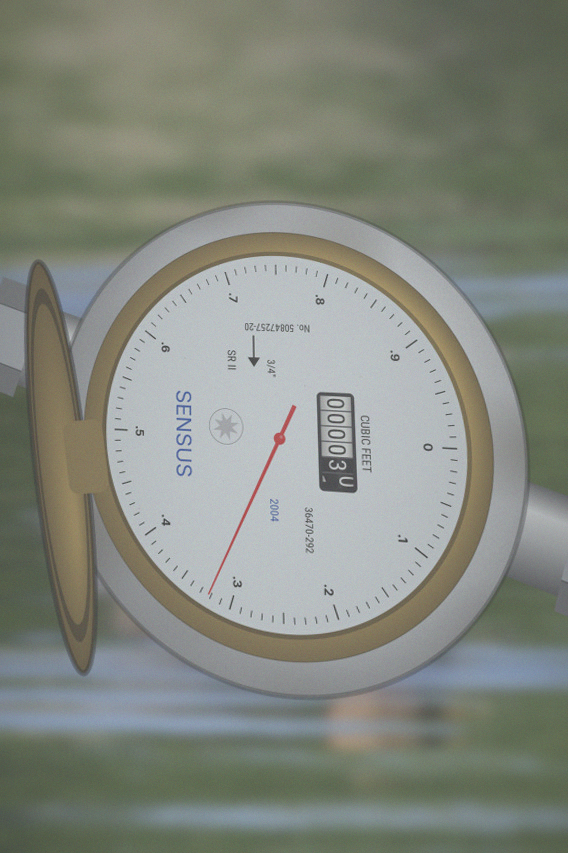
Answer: 30.32 ft³
